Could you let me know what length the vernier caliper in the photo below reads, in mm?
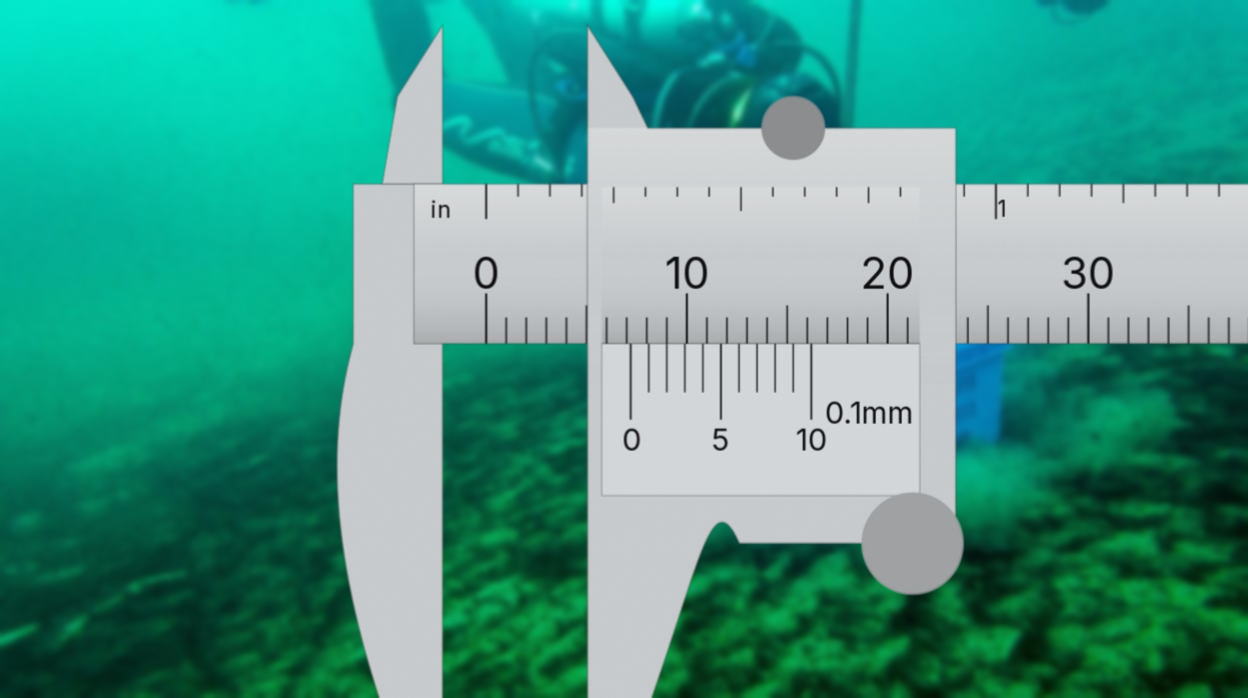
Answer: 7.2 mm
